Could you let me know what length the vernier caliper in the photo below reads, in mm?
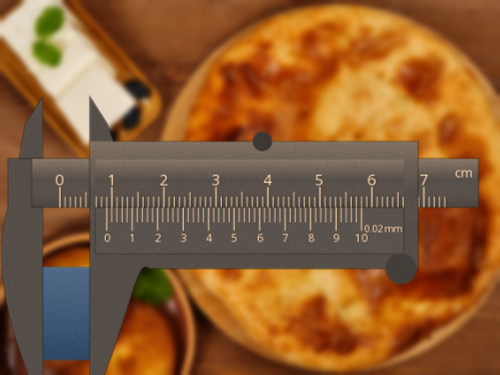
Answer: 9.0 mm
